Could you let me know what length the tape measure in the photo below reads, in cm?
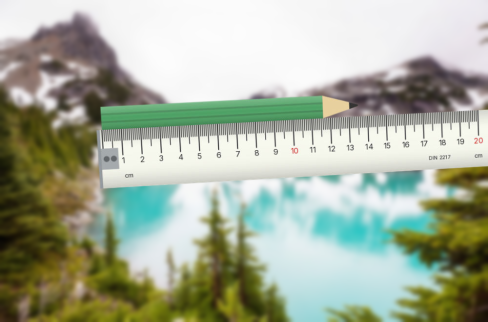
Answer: 13.5 cm
